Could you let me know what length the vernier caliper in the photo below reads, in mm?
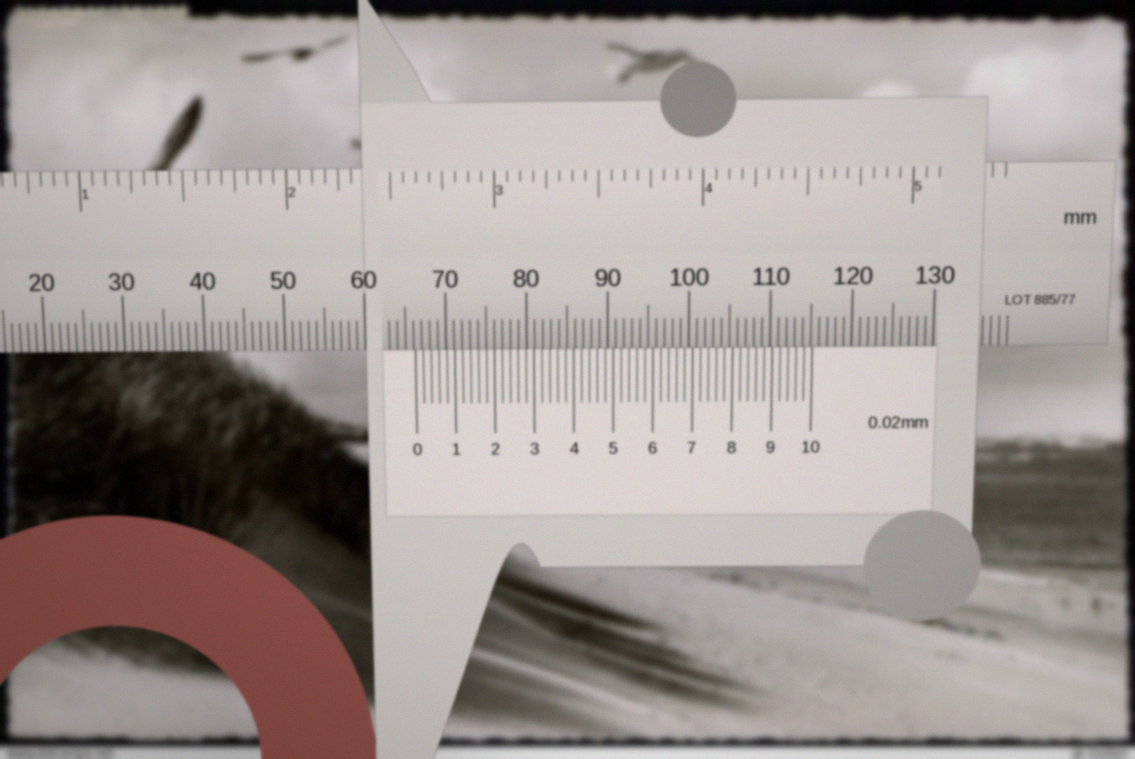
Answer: 66.2 mm
